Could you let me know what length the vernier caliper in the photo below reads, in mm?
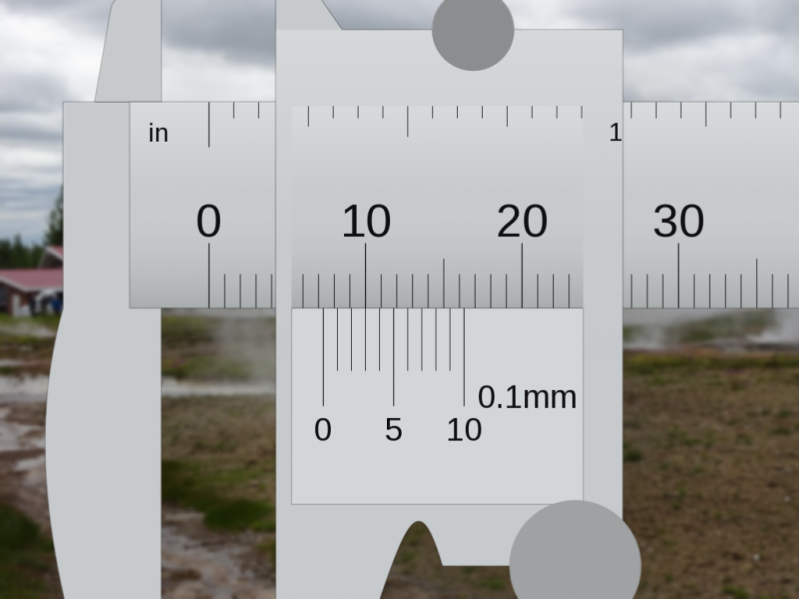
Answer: 7.3 mm
